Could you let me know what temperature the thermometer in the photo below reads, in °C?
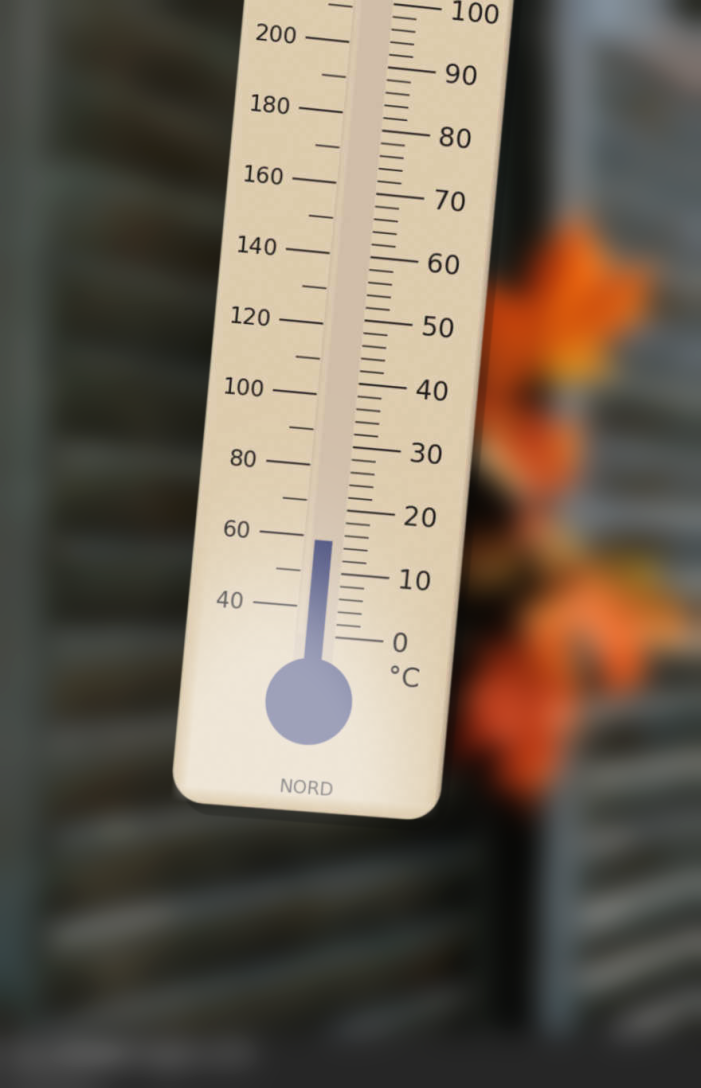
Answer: 15 °C
